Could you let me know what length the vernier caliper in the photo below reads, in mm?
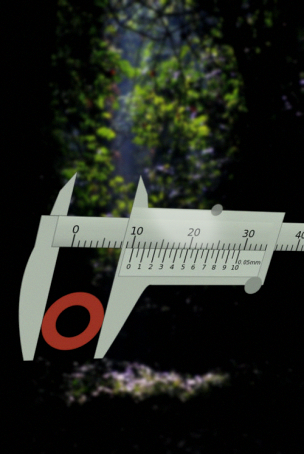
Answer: 10.2 mm
